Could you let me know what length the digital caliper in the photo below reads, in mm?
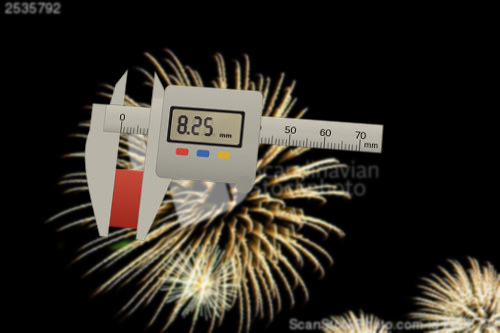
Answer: 8.25 mm
